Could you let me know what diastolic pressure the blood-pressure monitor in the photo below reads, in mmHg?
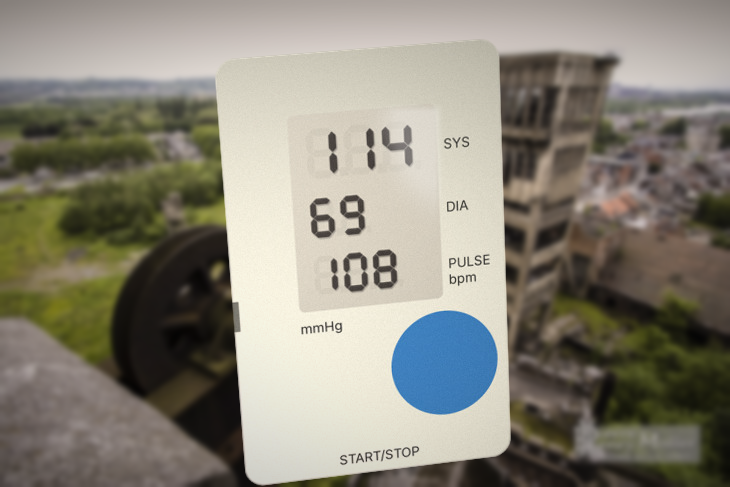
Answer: 69 mmHg
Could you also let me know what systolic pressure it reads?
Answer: 114 mmHg
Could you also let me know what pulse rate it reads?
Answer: 108 bpm
